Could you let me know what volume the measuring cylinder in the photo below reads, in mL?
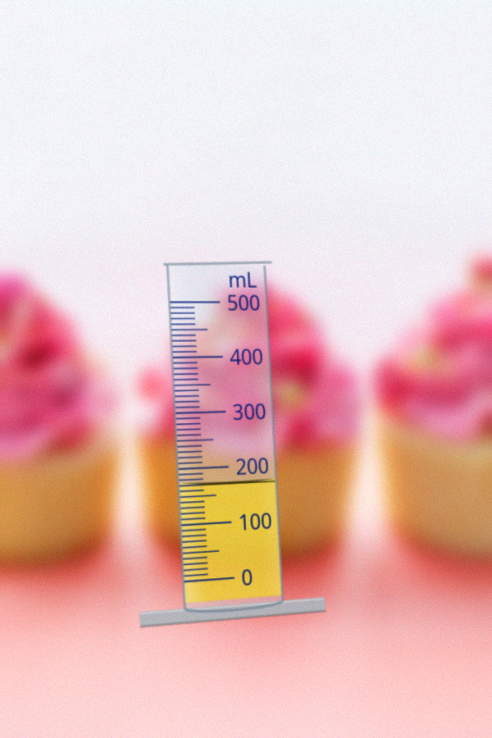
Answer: 170 mL
